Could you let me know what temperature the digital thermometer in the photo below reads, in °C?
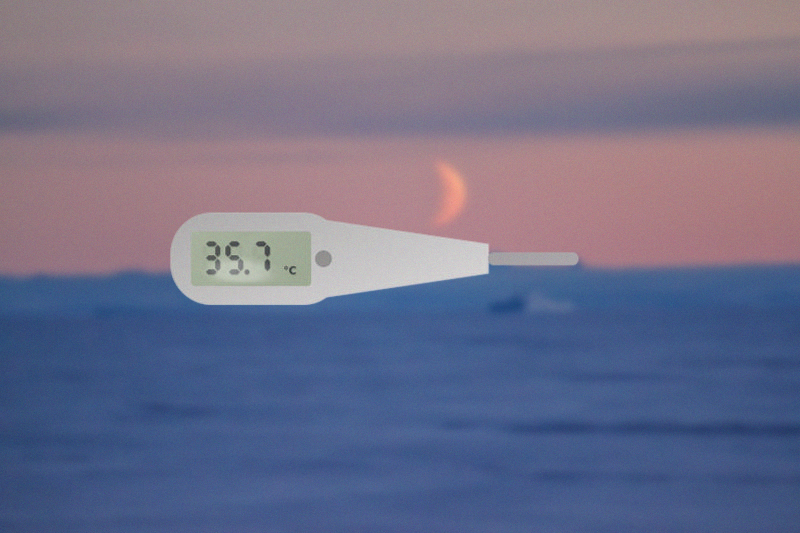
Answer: 35.7 °C
